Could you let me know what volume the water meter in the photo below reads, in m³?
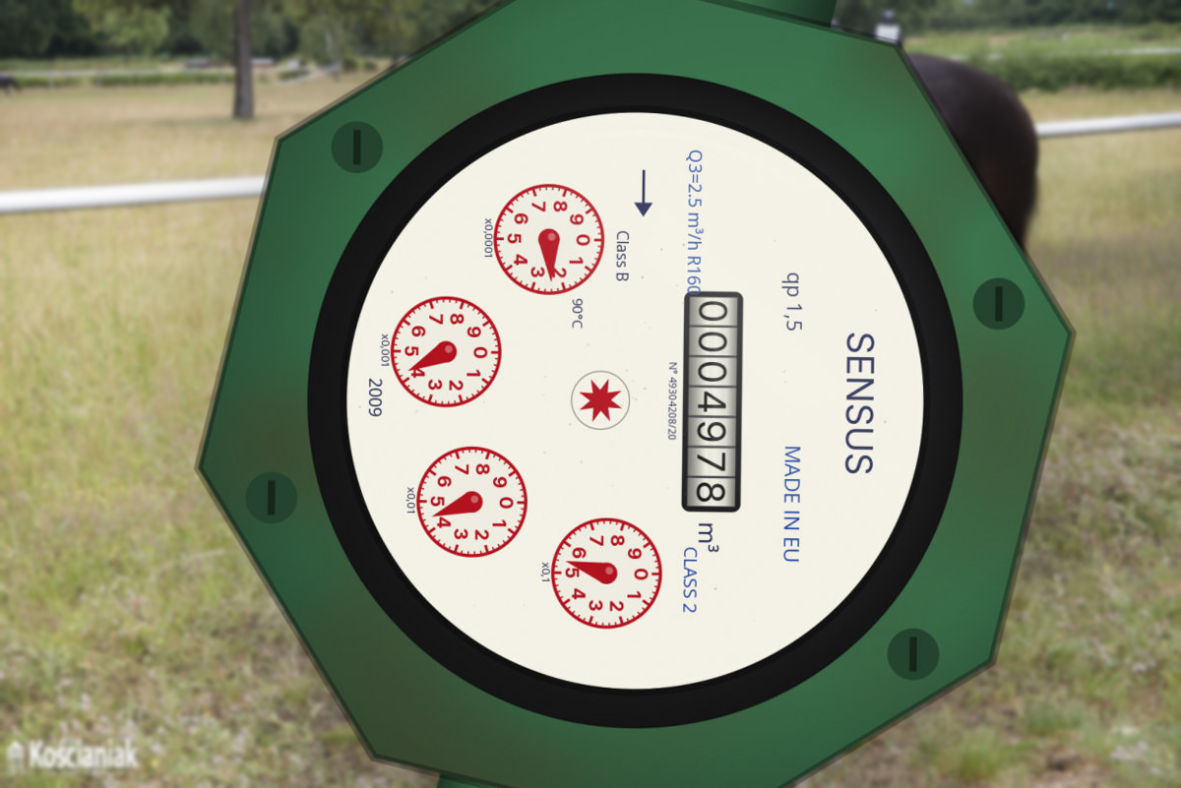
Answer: 4978.5442 m³
